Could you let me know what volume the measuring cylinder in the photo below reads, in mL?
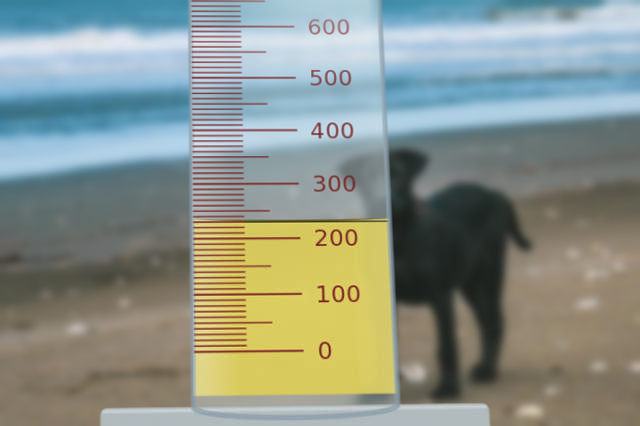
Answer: 230 mL
